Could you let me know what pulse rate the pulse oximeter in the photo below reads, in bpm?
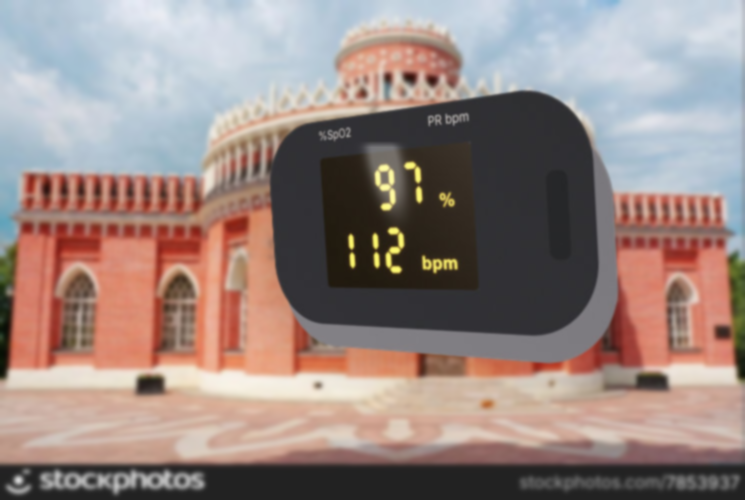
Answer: 112 bpm
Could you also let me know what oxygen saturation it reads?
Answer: 97 %
